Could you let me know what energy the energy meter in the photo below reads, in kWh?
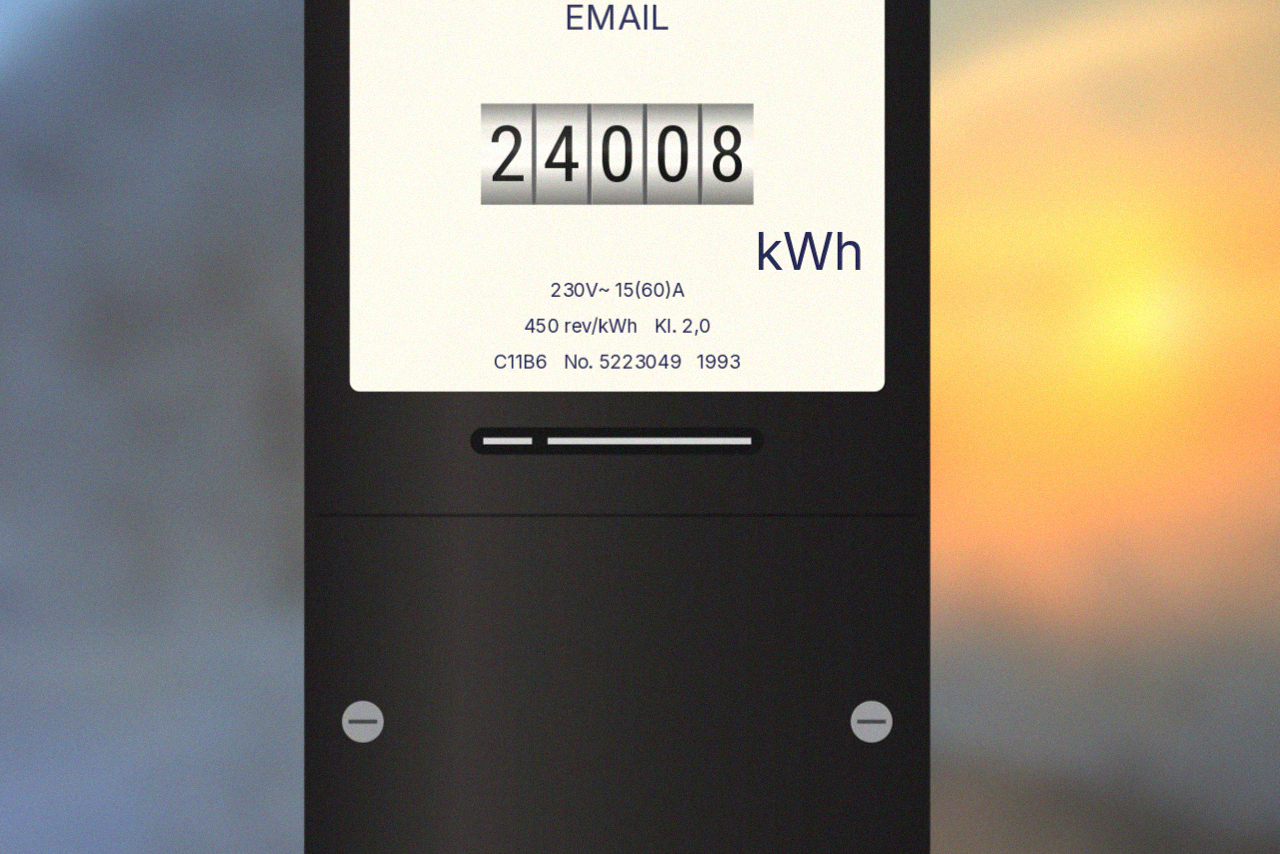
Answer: 24008 kWh
